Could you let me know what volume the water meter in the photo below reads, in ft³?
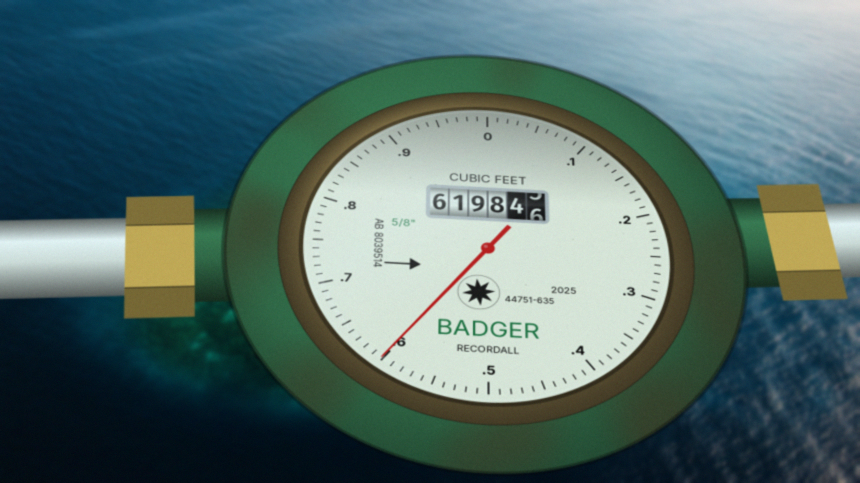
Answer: 619845.60 ft³
